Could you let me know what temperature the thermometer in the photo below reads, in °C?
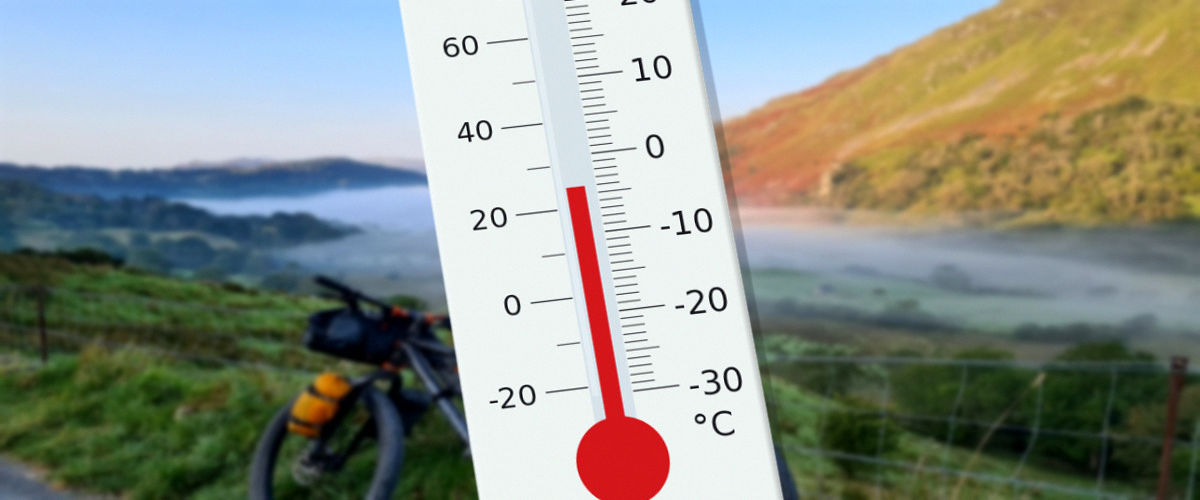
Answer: -4 °C
